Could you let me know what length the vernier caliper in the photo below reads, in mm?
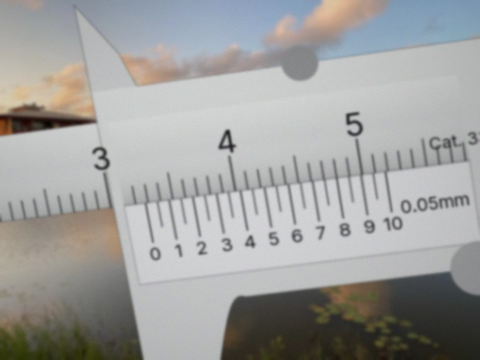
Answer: 32.8 mm
